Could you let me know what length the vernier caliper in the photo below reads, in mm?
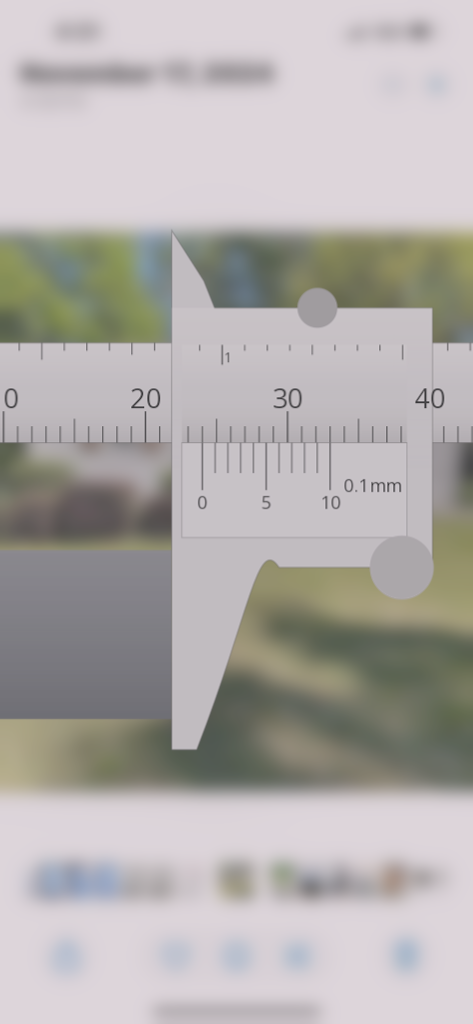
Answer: 24.0 mm
